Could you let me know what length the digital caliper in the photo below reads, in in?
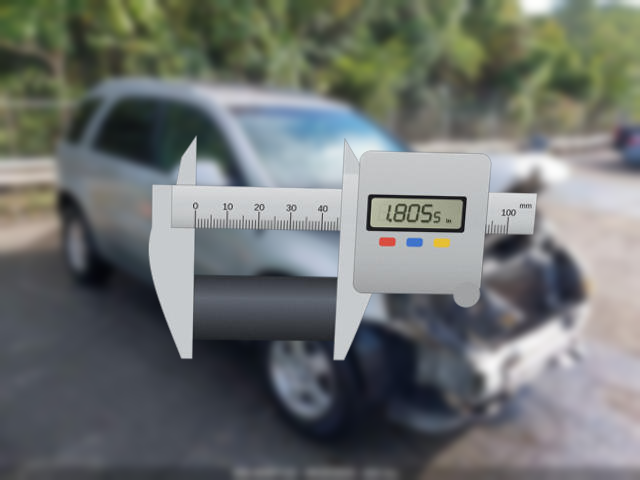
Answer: 1.8055 in
